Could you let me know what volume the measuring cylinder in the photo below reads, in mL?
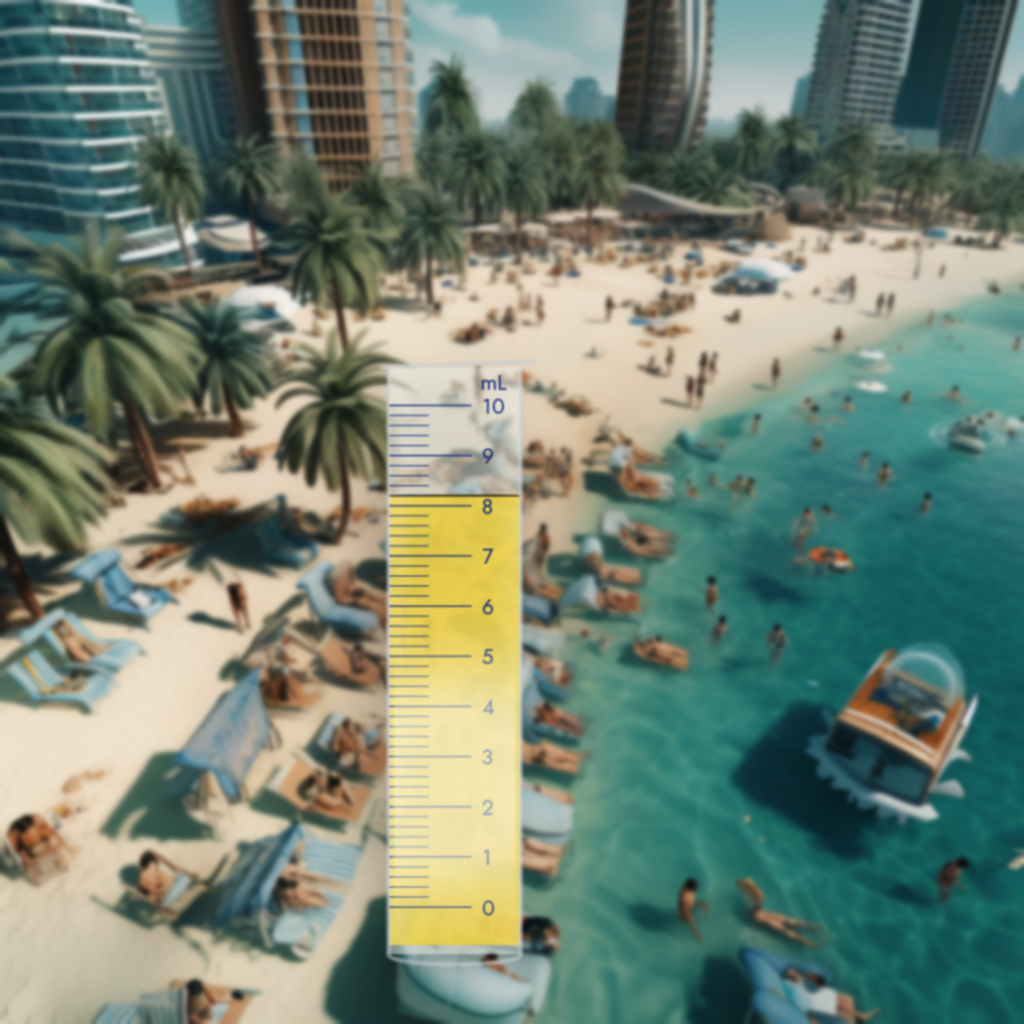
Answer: 8.2 mL
